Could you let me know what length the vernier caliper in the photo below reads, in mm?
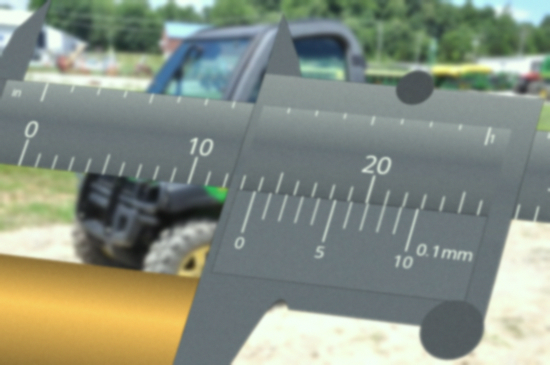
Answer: 13.8 mm
